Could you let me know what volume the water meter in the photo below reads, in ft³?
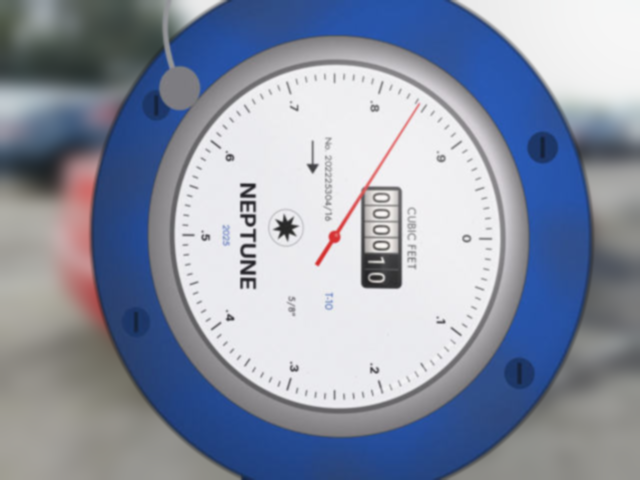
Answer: 9.84 ft³
